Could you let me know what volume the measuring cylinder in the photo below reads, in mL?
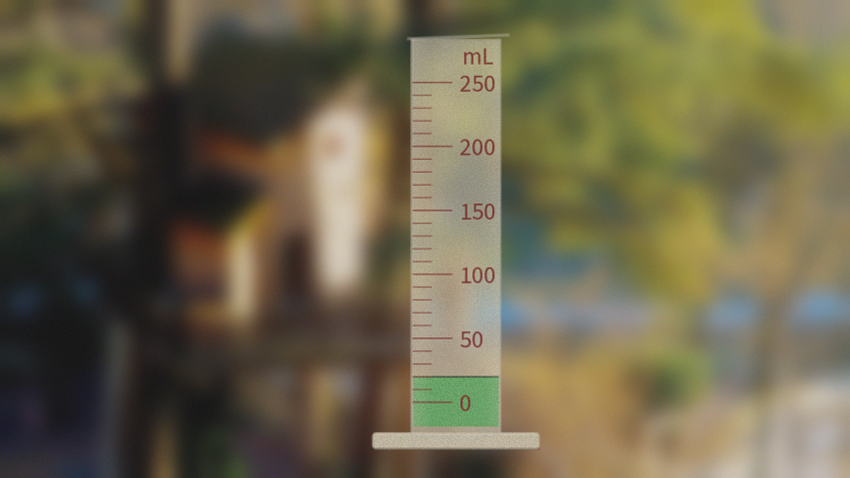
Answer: 20 mL
